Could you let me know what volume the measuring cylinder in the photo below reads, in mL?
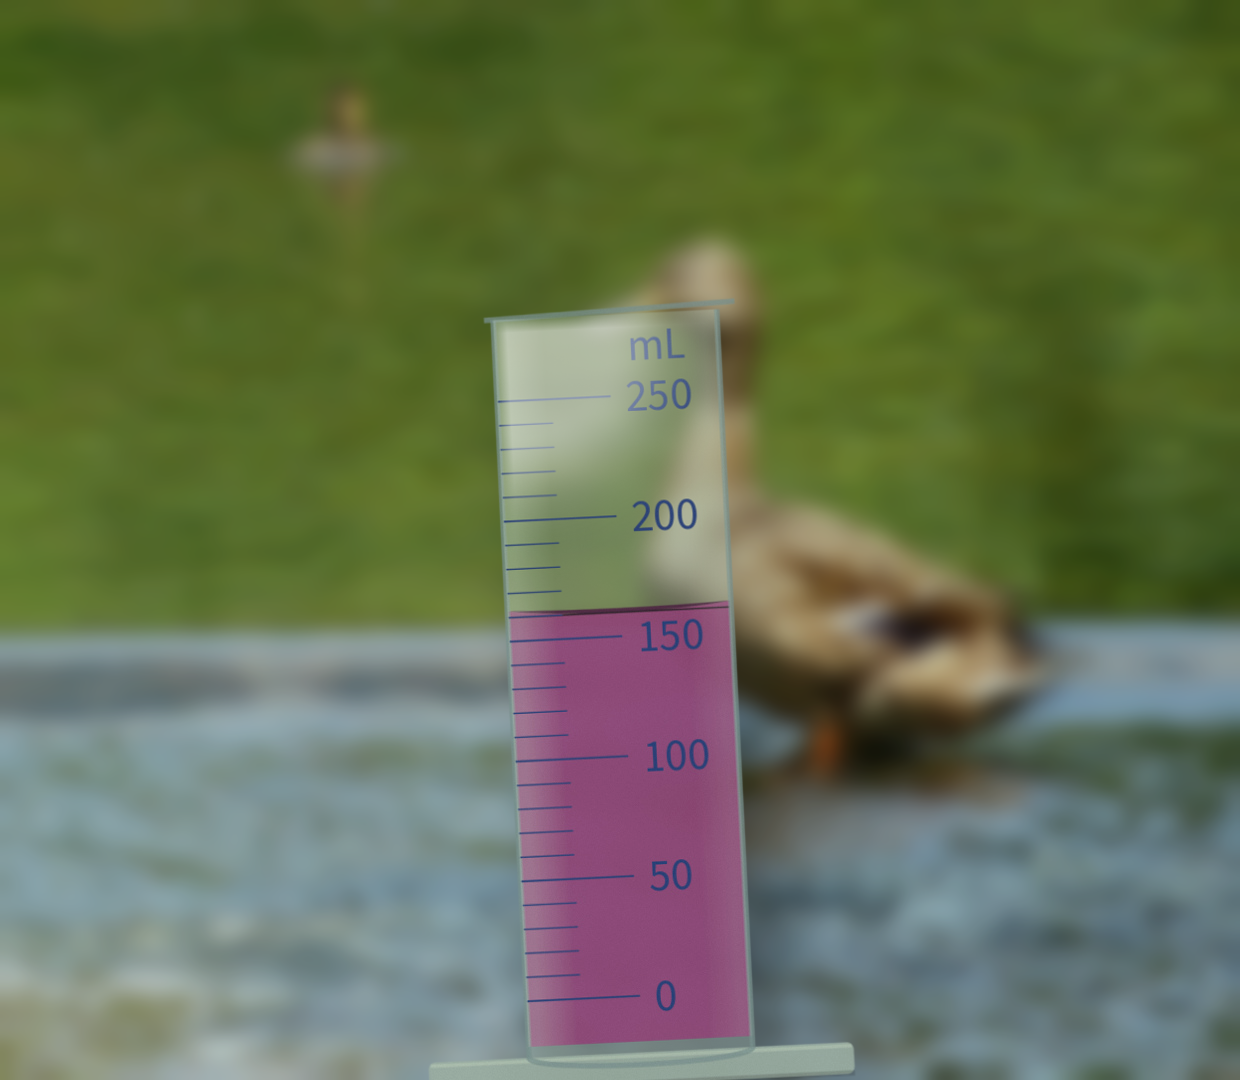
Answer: 160 mL
